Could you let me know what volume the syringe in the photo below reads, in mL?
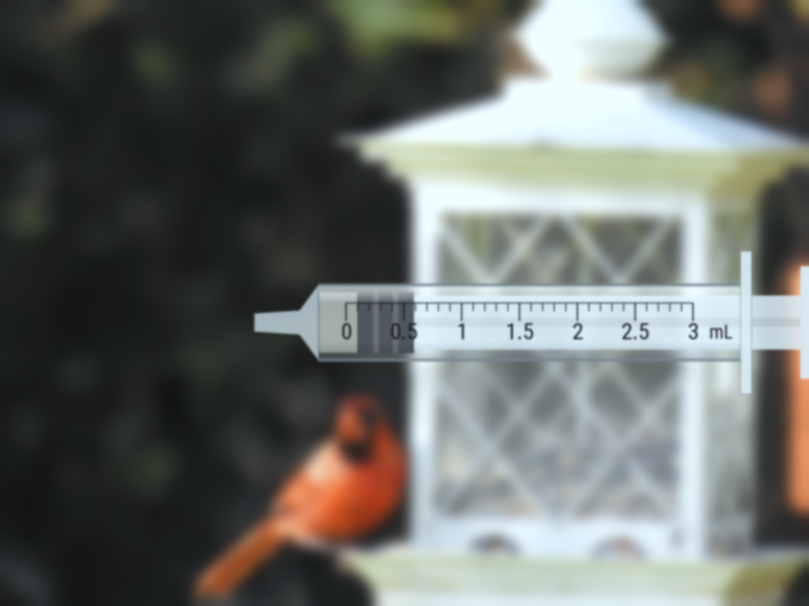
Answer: 0.1 mL
